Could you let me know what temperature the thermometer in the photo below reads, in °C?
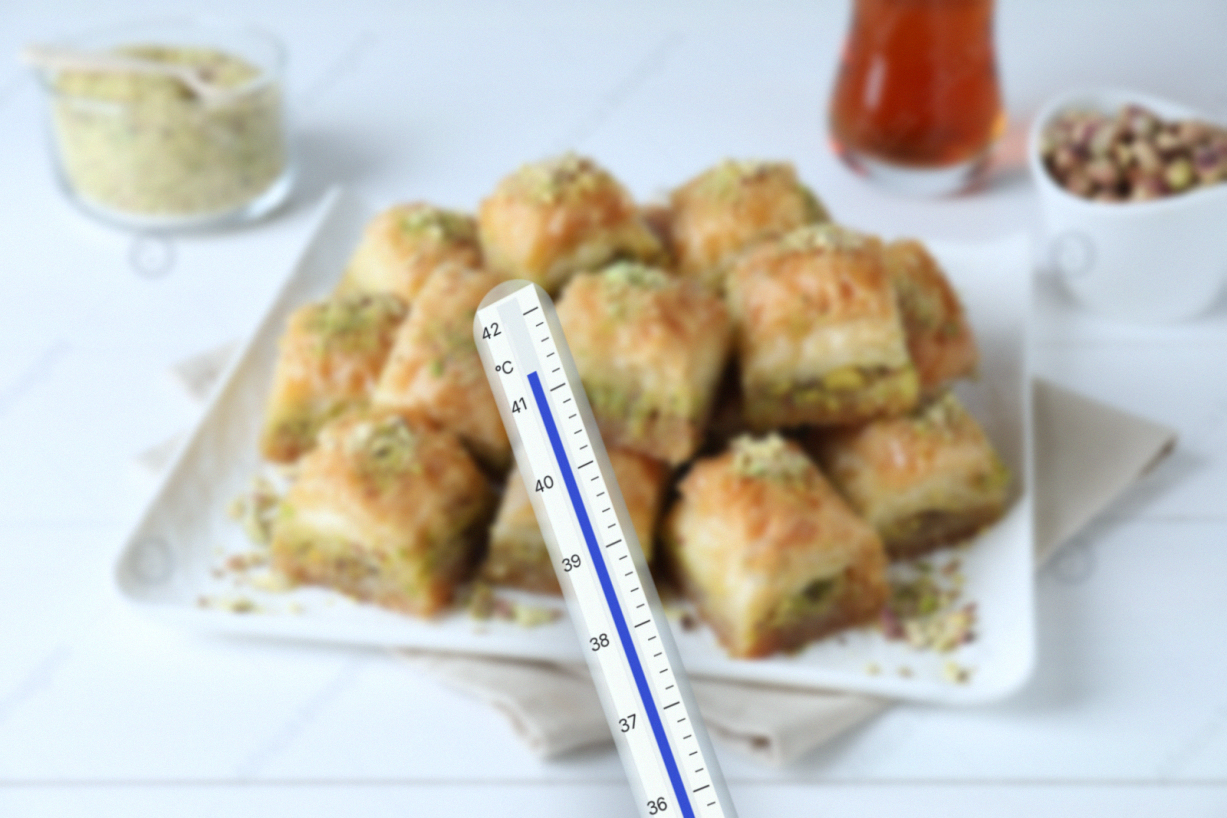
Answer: 41.3 °C
